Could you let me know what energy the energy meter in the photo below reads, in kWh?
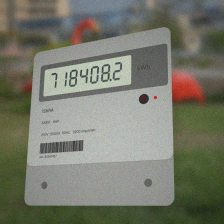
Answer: 718408.2 kWh
